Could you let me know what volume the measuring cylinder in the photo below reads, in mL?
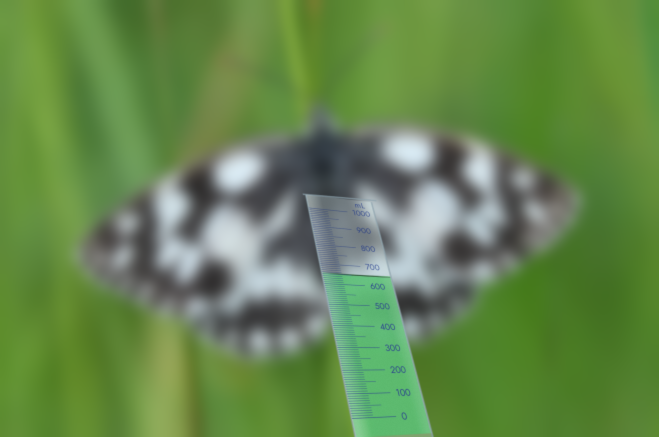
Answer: 650 mL
